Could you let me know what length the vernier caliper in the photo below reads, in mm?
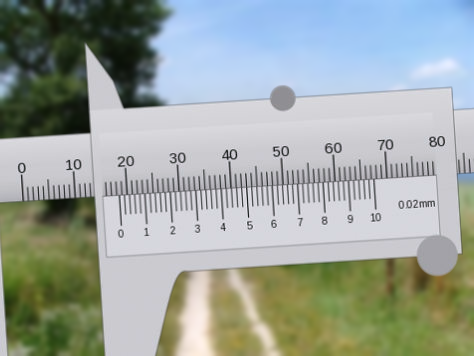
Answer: 18.5 mm
